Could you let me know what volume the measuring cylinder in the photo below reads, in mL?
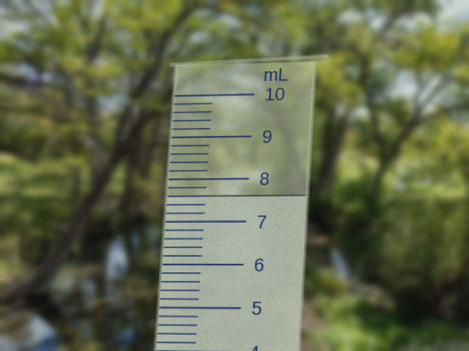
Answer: 7.6 mL
